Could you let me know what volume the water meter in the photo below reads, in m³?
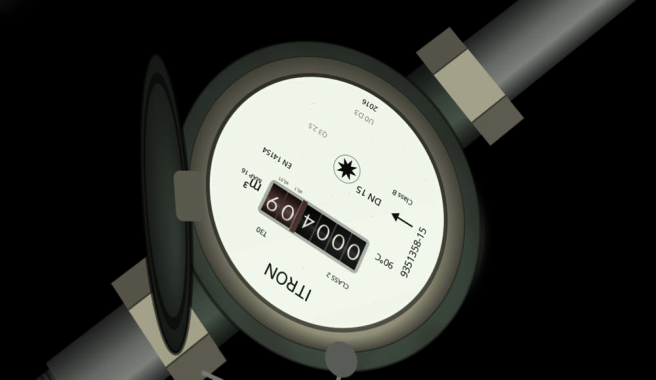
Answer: 4.09 m³
